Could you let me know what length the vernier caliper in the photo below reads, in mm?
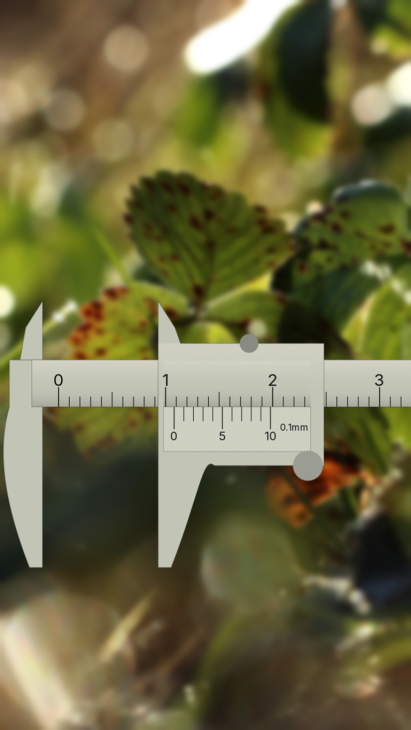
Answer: 10.8 mm
